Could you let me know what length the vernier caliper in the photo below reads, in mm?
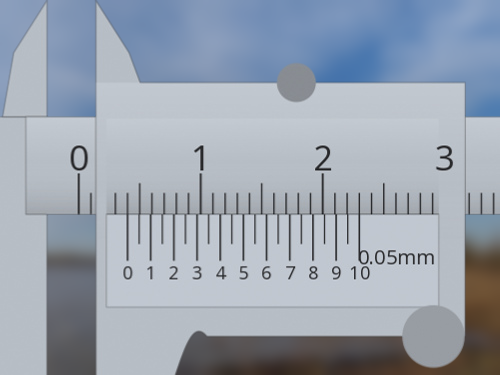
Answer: 4.0 mm
